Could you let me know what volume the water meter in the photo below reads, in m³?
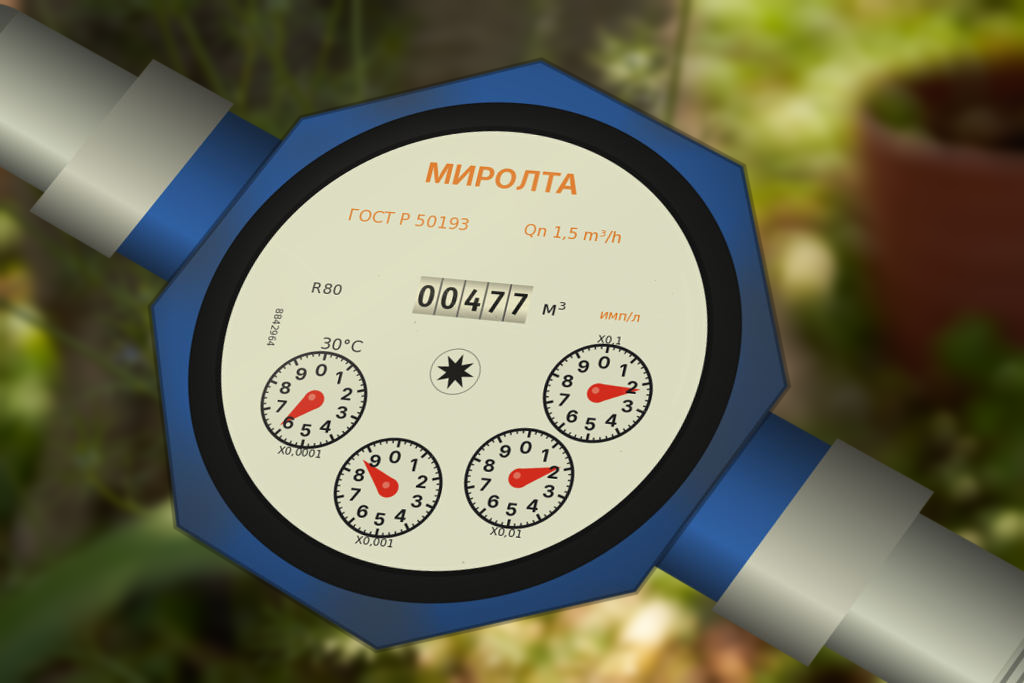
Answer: 477.2186 m³
